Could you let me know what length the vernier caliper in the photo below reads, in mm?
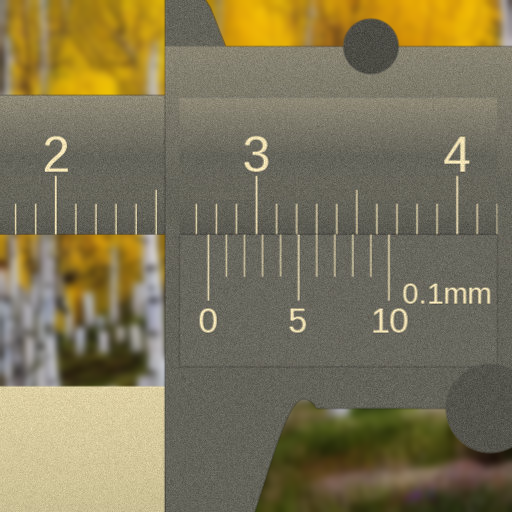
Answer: 27.6 mm
